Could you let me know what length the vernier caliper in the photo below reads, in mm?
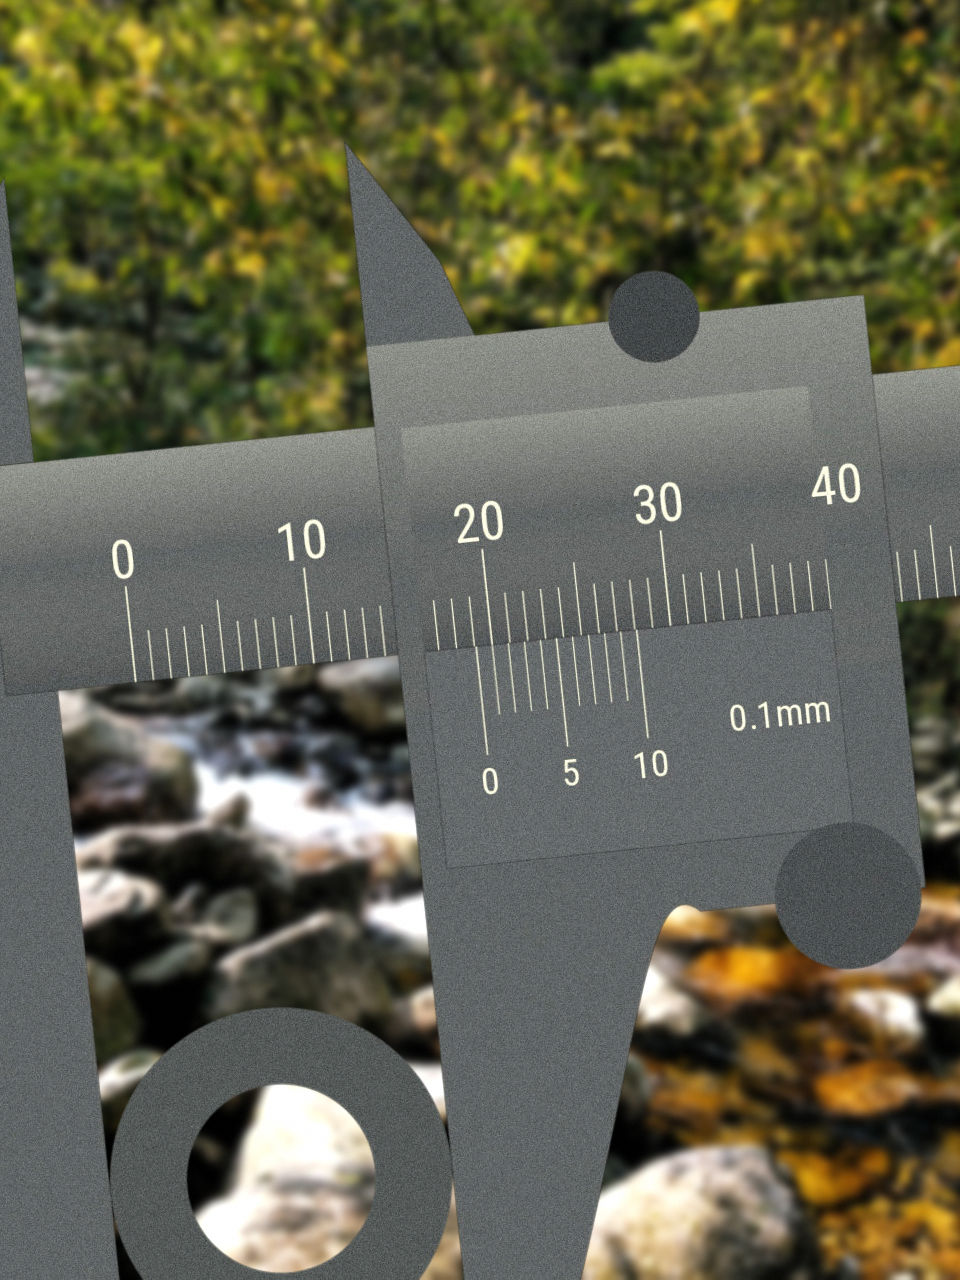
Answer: 19.1 mm
